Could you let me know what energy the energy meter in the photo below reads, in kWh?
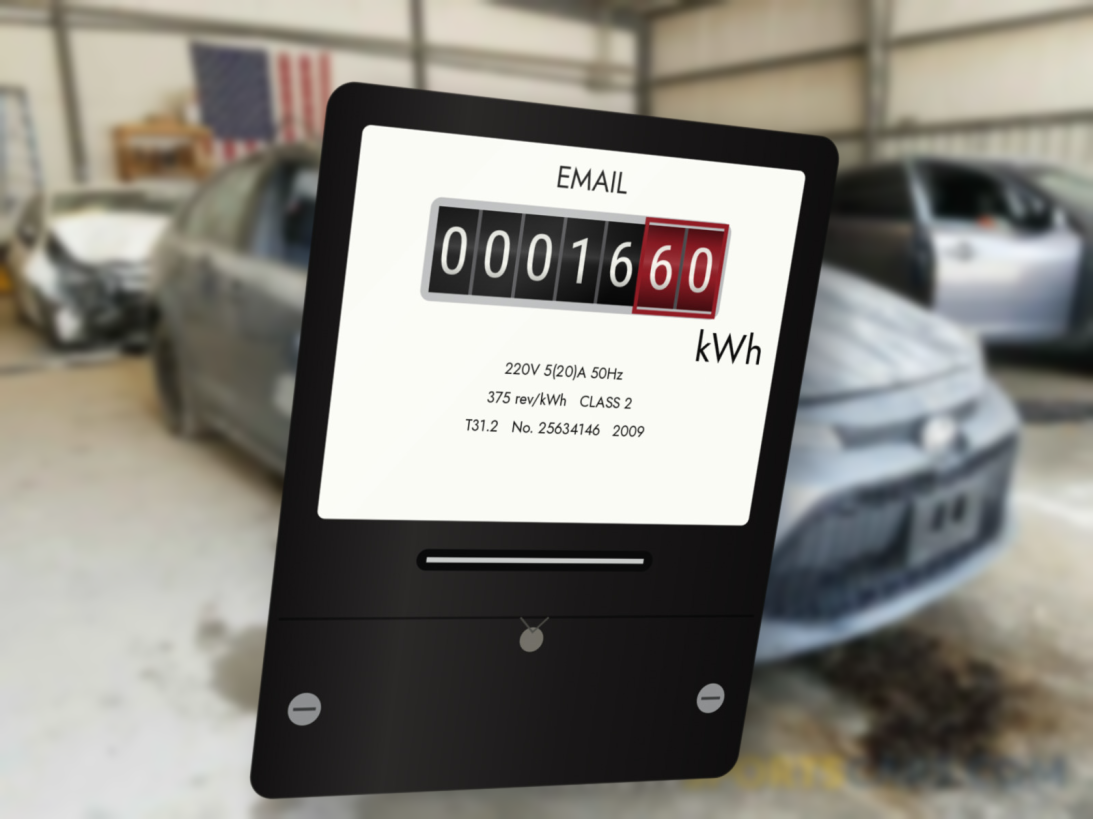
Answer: 16.60 kWh
